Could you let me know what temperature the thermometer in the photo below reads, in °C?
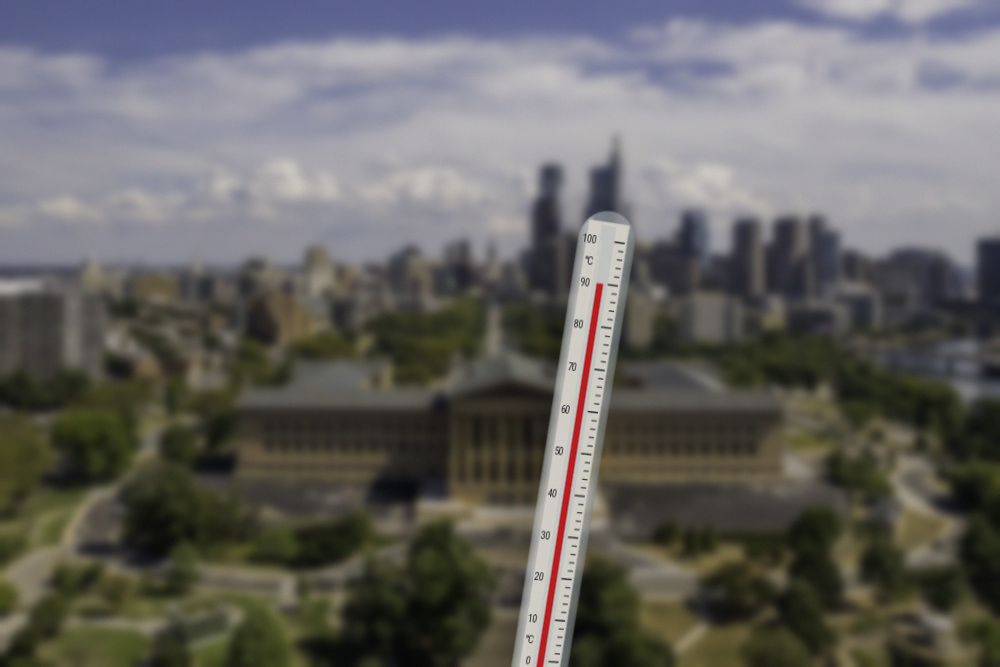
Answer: 90 °C
